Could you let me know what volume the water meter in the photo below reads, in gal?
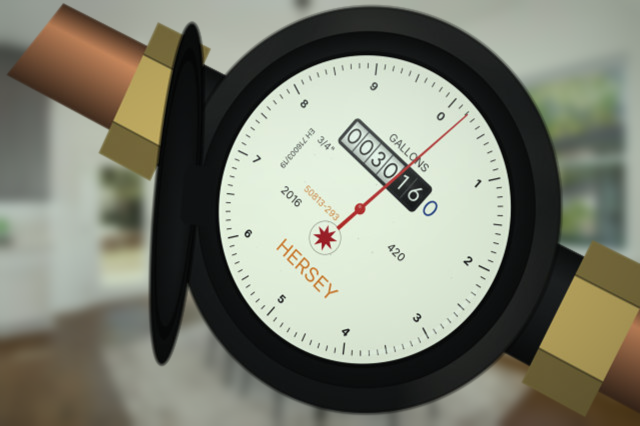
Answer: 30160.2 gal
